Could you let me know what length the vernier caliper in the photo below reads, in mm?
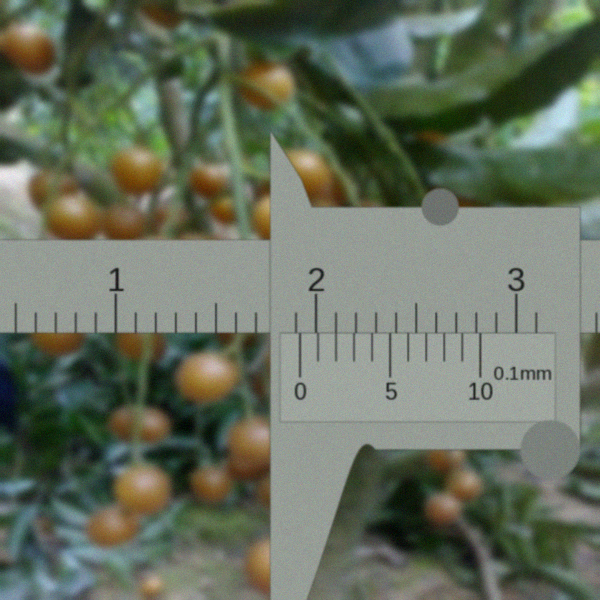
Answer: 19.2 mm
